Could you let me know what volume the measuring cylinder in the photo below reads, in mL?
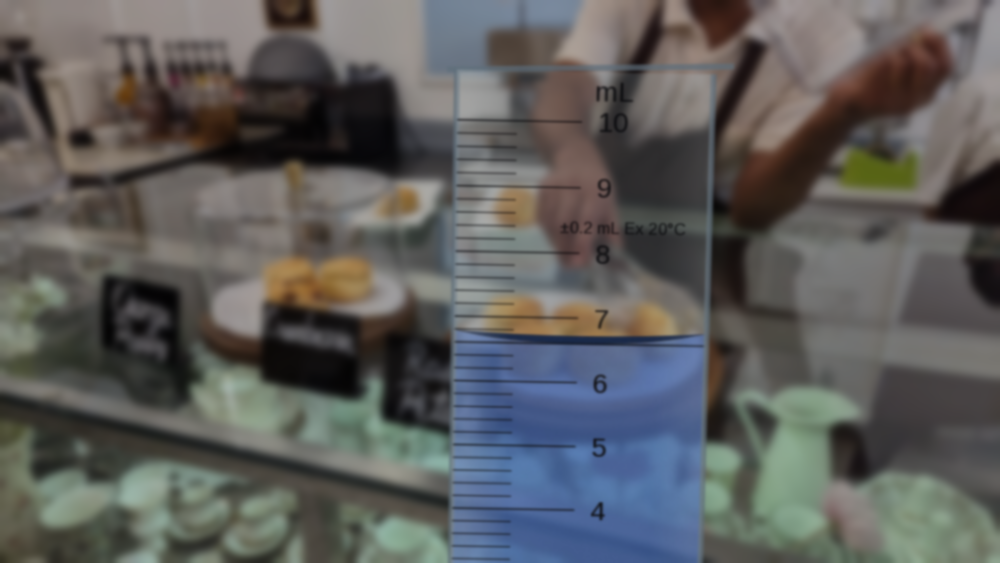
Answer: 6.6 mL
